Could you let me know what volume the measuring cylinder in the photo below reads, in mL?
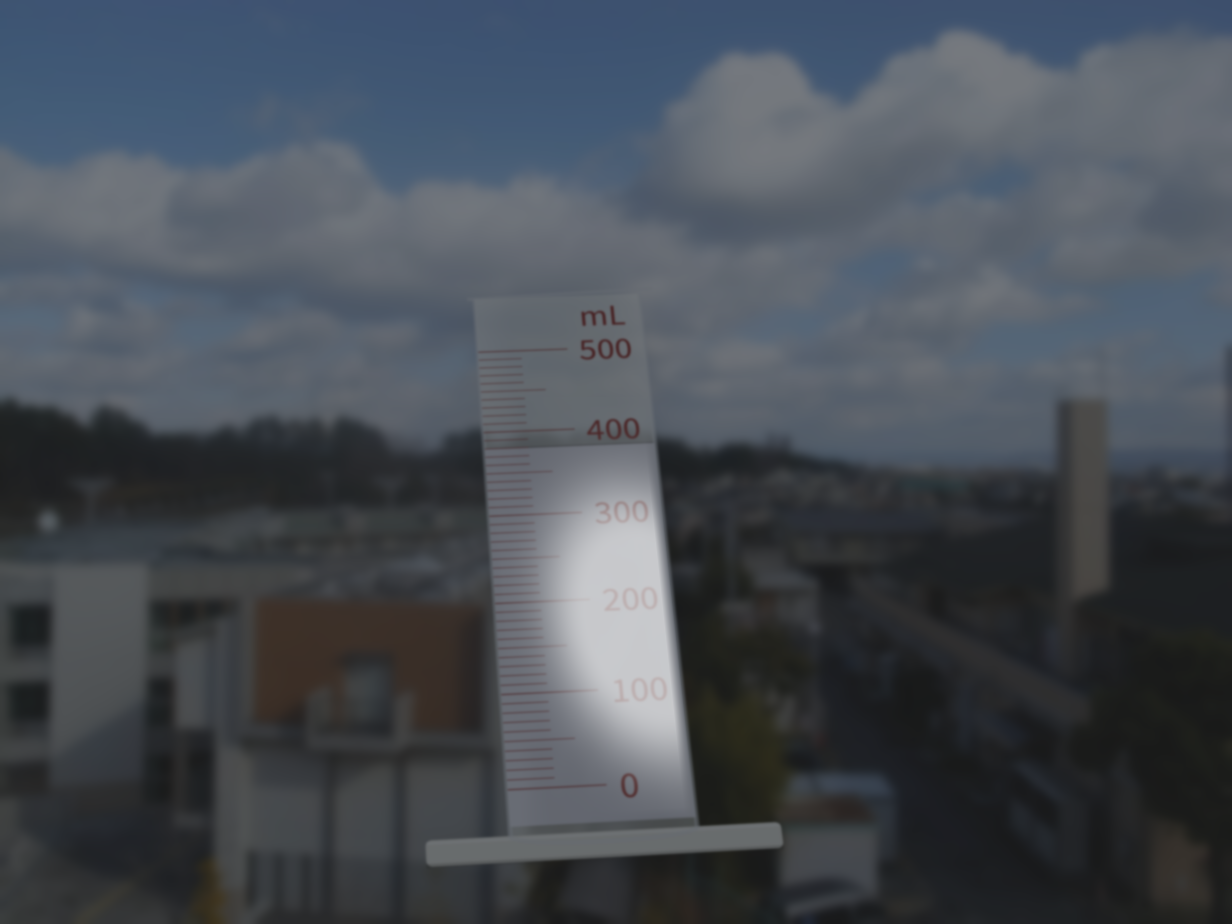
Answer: 380 mL
